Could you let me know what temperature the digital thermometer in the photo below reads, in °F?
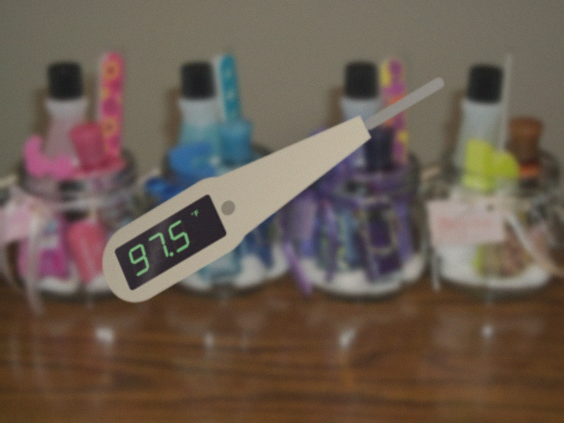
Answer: 97.5 °F
